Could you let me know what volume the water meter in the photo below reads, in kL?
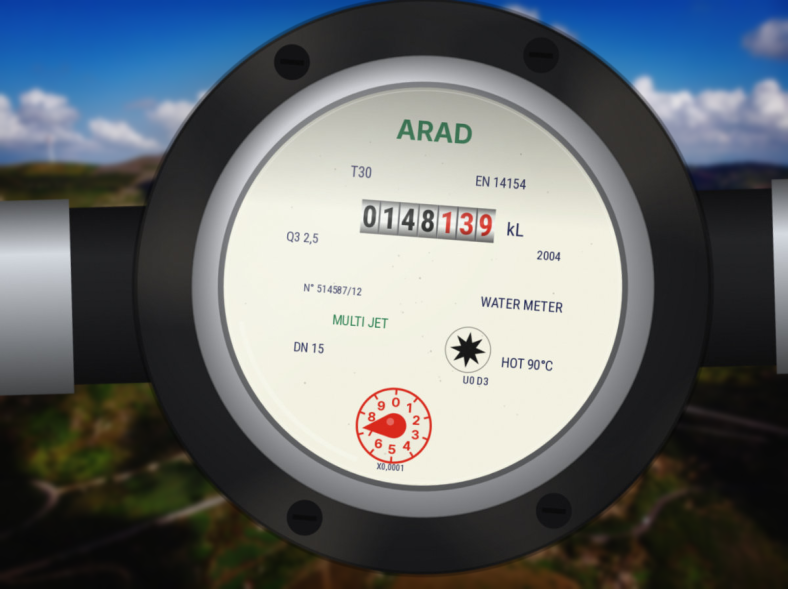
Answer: 148.1397 kL
